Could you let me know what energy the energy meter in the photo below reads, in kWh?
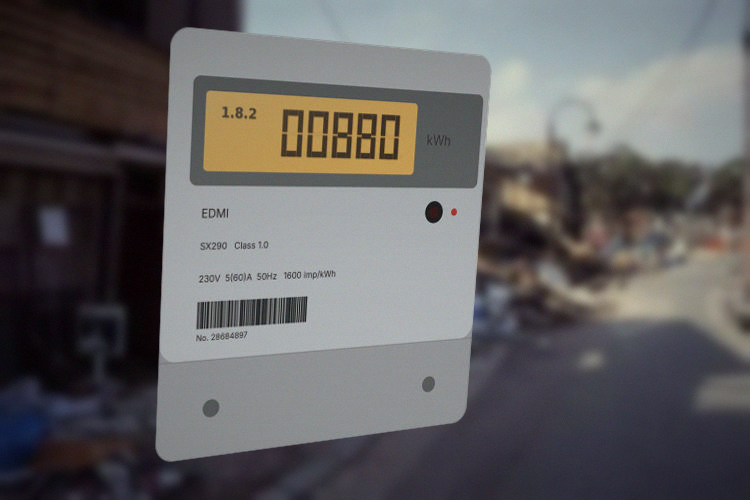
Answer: 880 kWh
